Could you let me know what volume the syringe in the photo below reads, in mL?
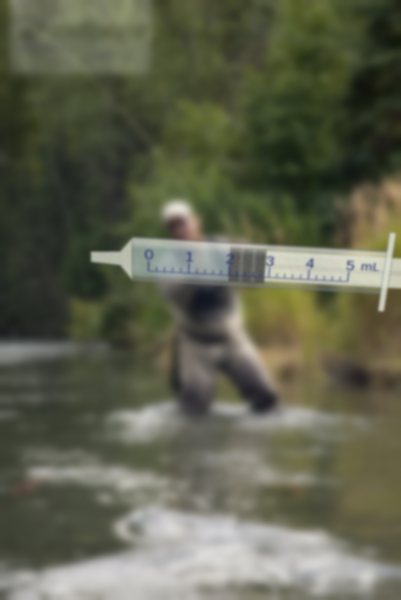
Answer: 2 mL
